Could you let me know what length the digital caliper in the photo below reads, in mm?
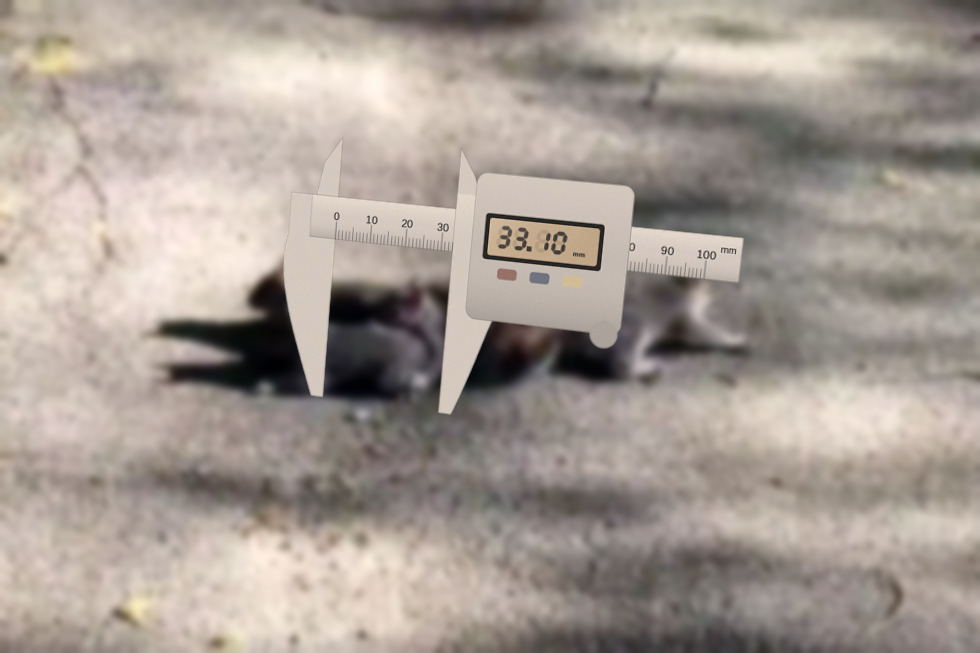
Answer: 33.10 mm
